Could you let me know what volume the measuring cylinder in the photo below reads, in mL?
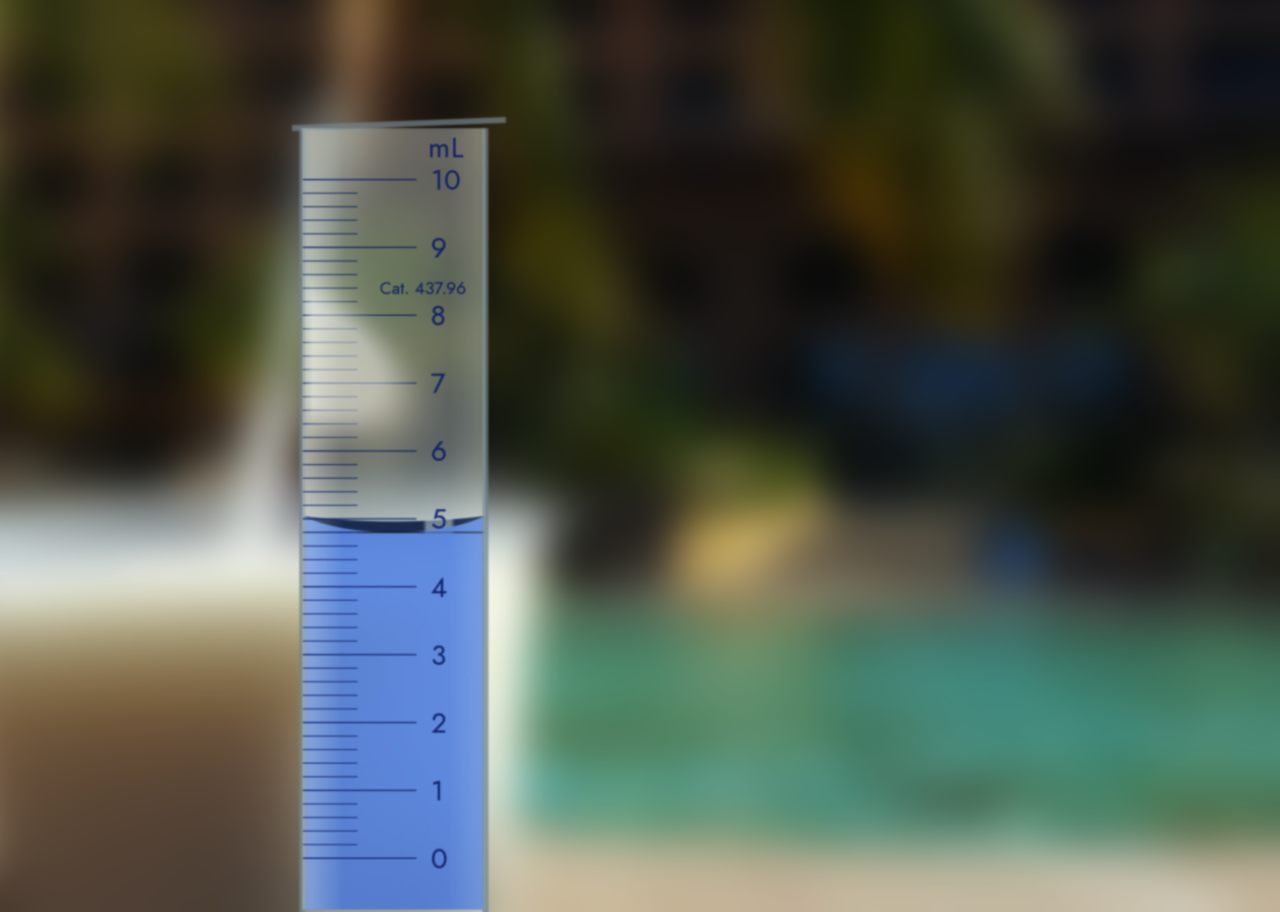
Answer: 4.8 mL
